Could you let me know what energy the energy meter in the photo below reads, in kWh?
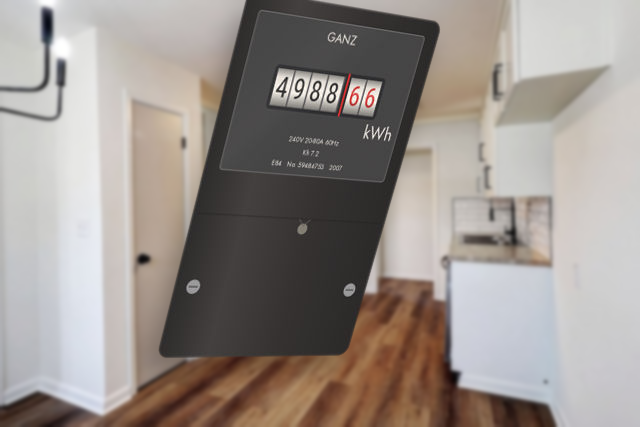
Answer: 4988.66 kWh
